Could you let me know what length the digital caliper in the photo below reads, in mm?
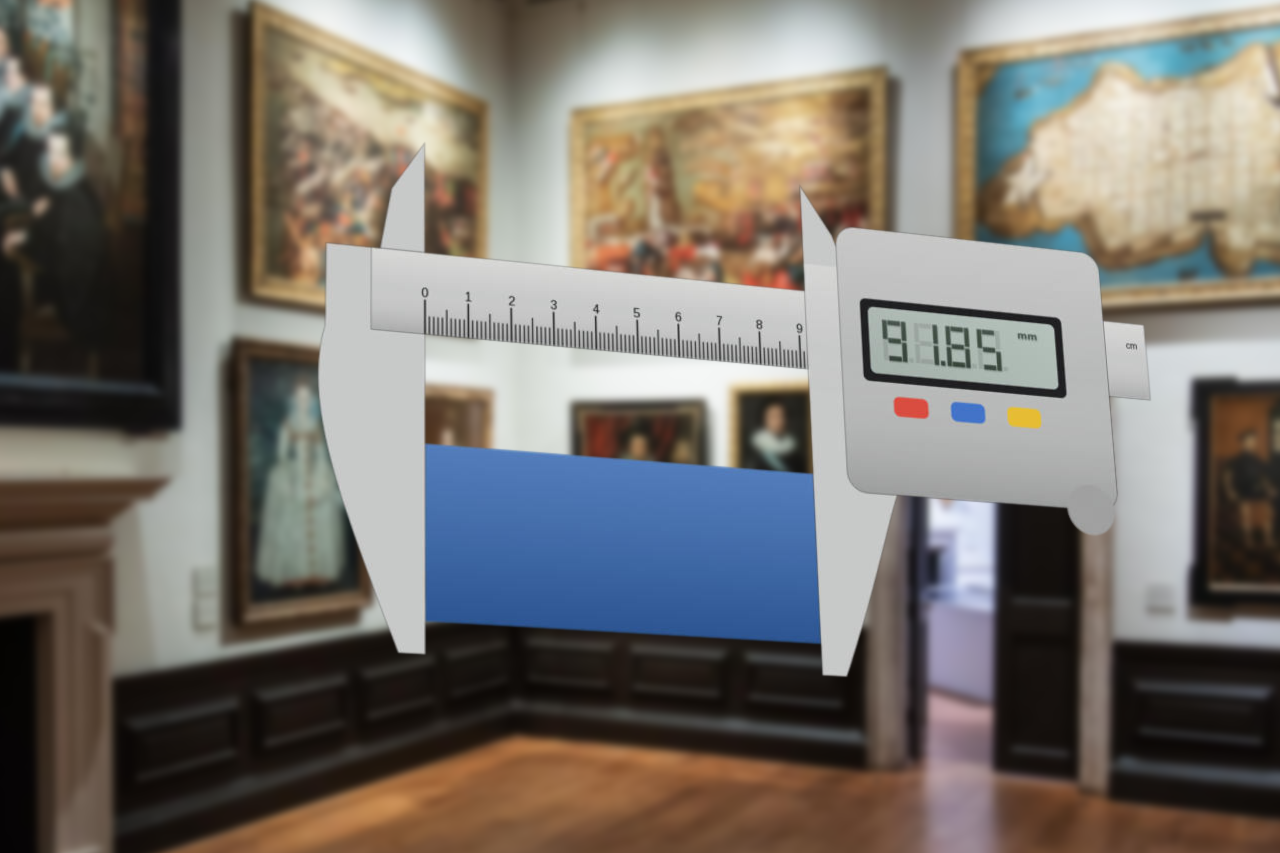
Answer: 91.85 mm
